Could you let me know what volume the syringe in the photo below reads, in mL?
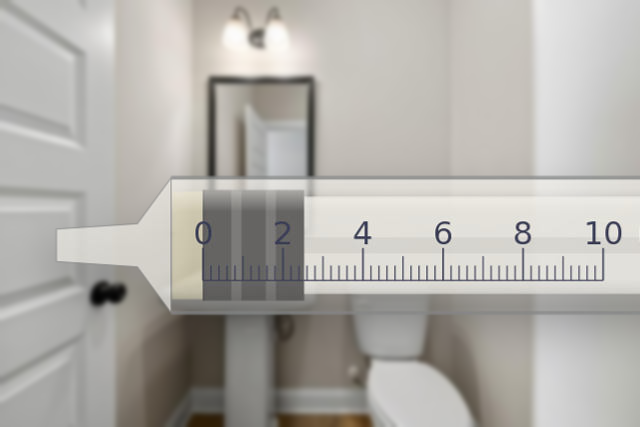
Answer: 0 mL
